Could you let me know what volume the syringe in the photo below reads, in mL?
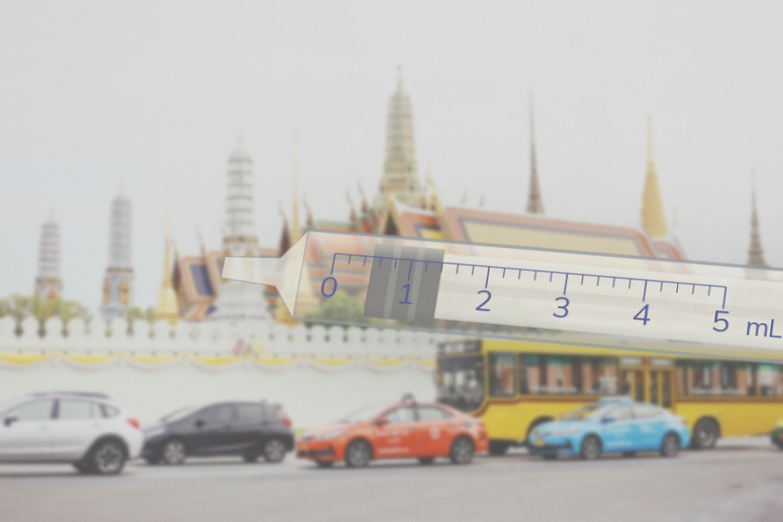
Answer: 0.5 mL
